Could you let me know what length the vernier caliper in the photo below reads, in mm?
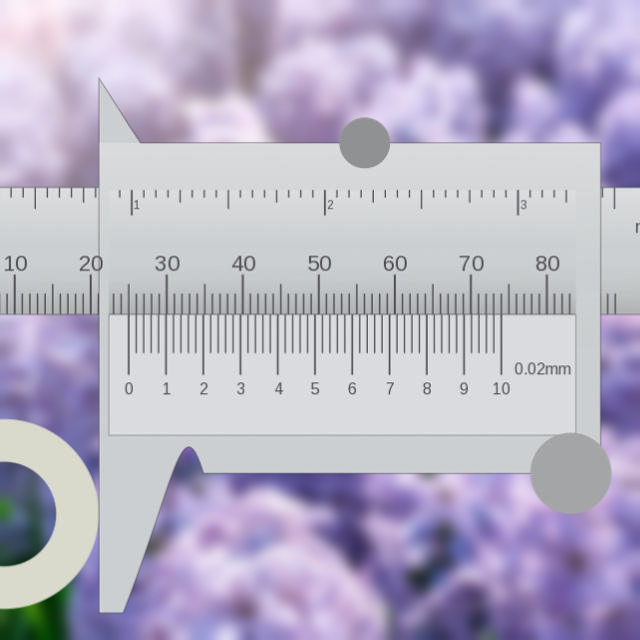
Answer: 25.0 mm
